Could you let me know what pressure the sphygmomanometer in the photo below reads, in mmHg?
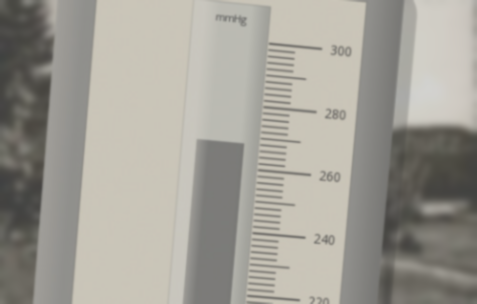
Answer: 268 mmHg
